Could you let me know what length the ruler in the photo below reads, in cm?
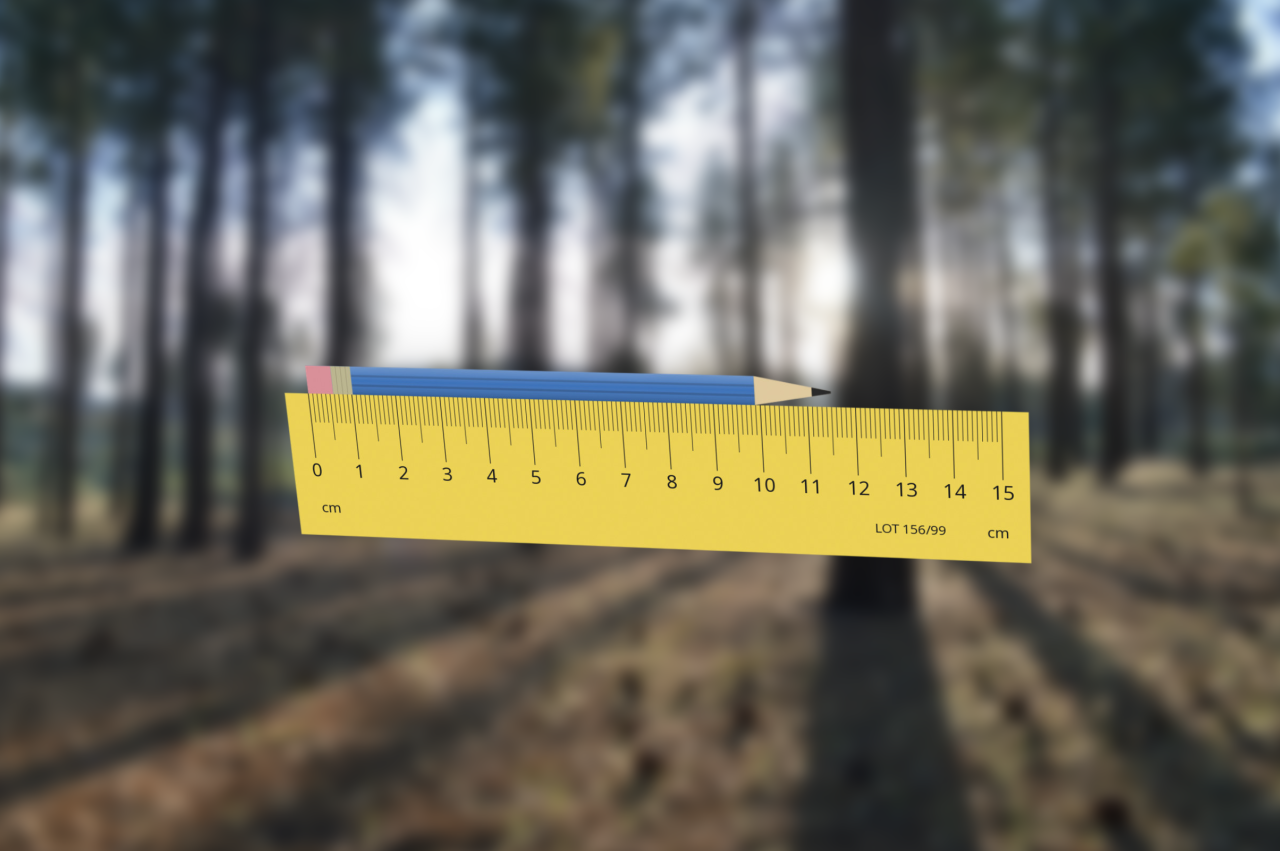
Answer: 11.5 cm
